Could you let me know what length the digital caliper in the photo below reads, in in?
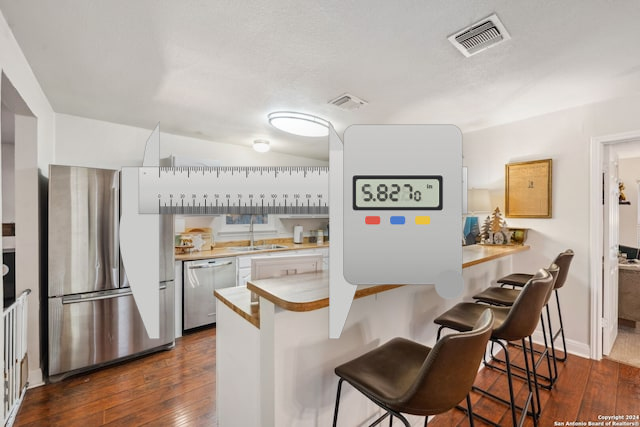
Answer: 5.8270 in
